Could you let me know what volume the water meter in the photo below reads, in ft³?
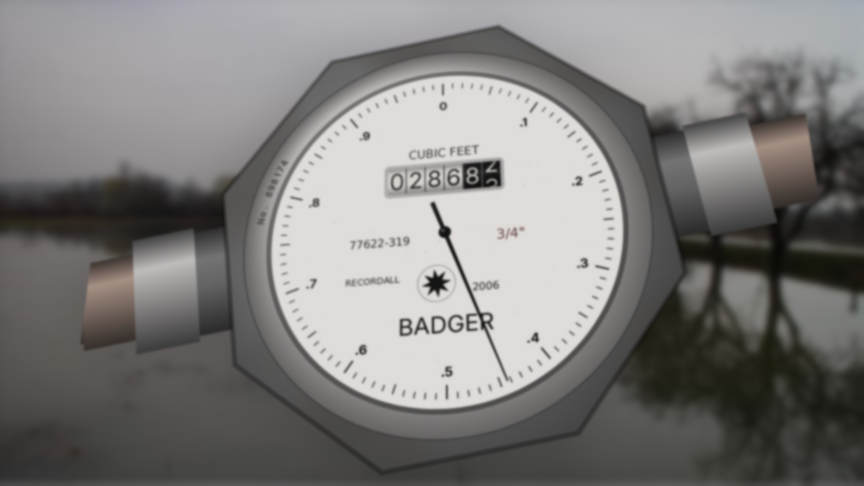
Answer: 28682.44 ft³
